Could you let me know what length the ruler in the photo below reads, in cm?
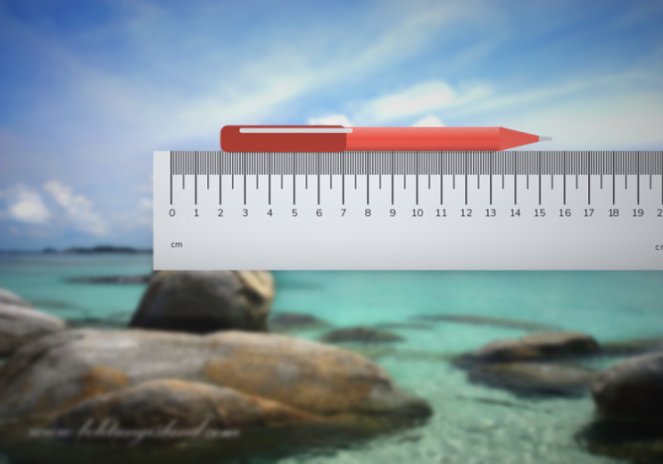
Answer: 13.5 cm
